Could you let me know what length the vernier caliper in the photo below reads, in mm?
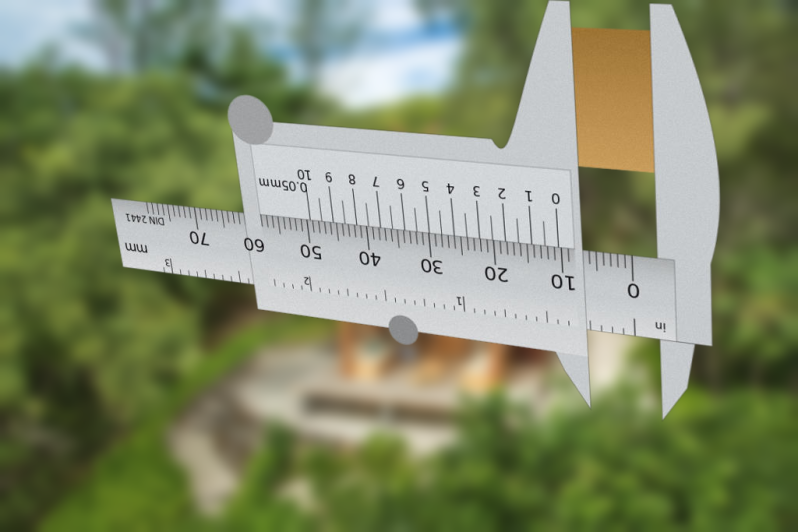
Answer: 10.4 mm
